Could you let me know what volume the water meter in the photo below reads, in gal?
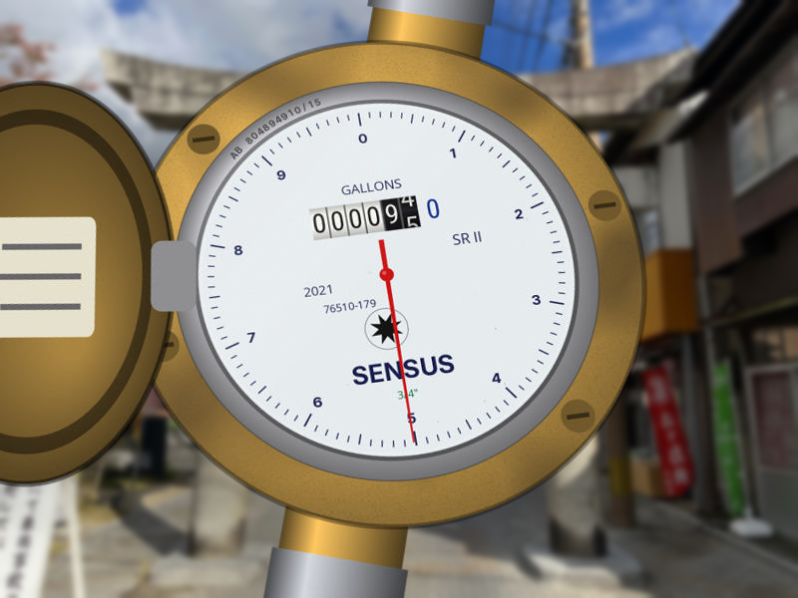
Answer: 945.0 gal
